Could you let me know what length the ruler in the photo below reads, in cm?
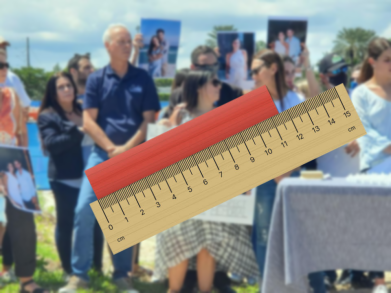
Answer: 11.5 cm
